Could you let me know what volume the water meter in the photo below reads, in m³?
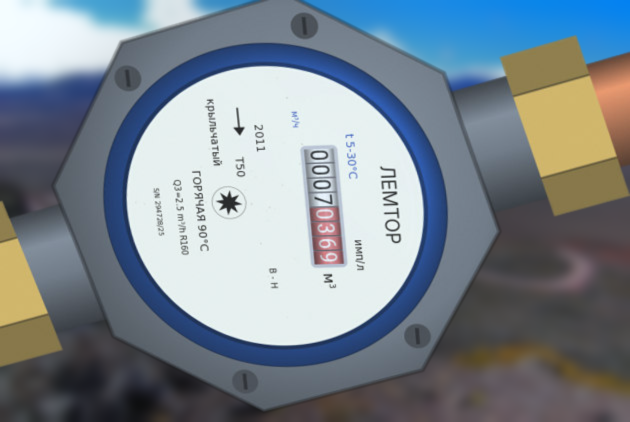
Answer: 7.0369 m³
